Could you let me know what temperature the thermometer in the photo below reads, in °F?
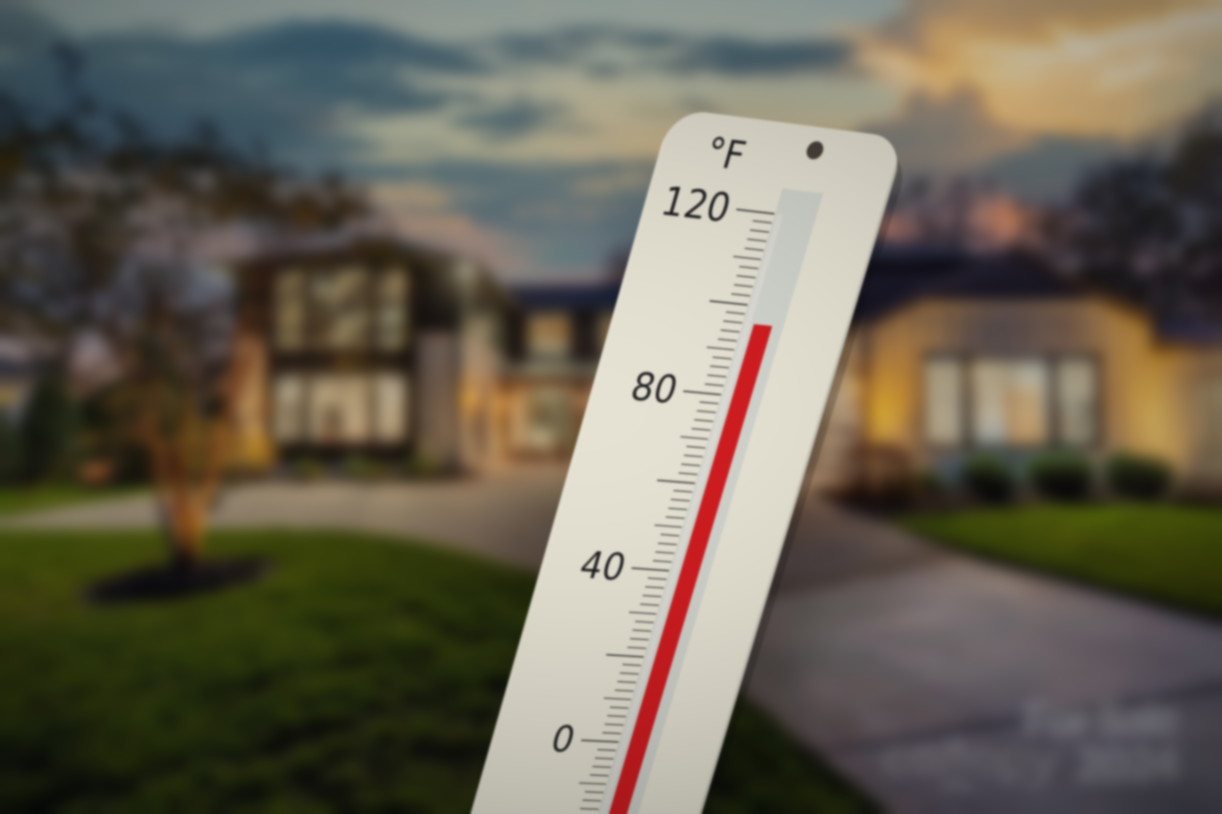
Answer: 96 °F
